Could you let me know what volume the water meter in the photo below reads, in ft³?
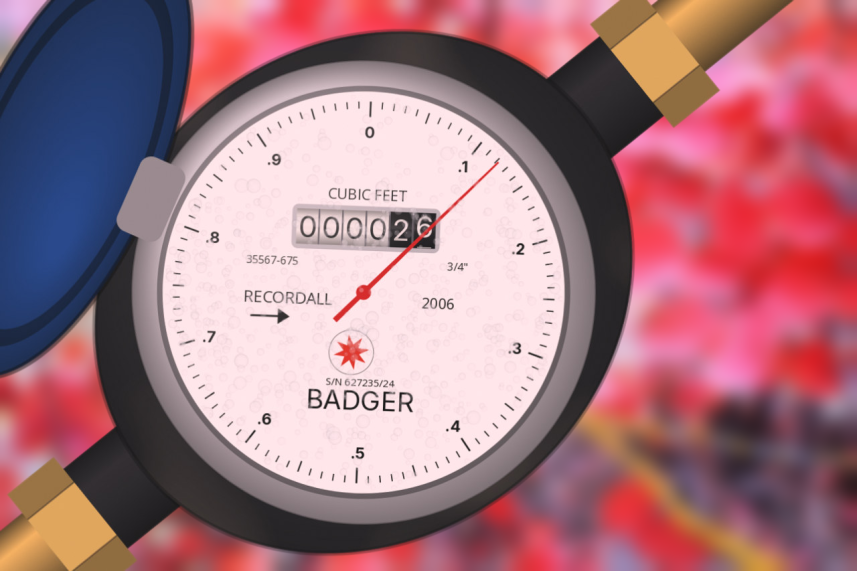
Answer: 26.12 ft³
